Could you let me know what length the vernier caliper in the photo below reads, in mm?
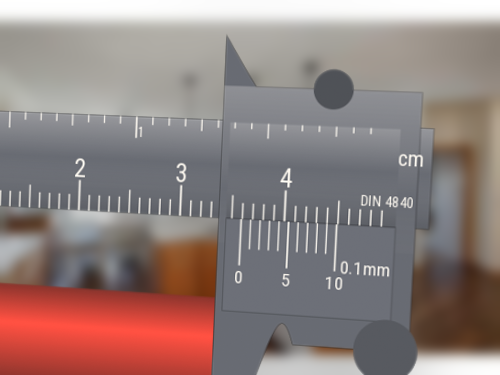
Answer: 35.9 mm
